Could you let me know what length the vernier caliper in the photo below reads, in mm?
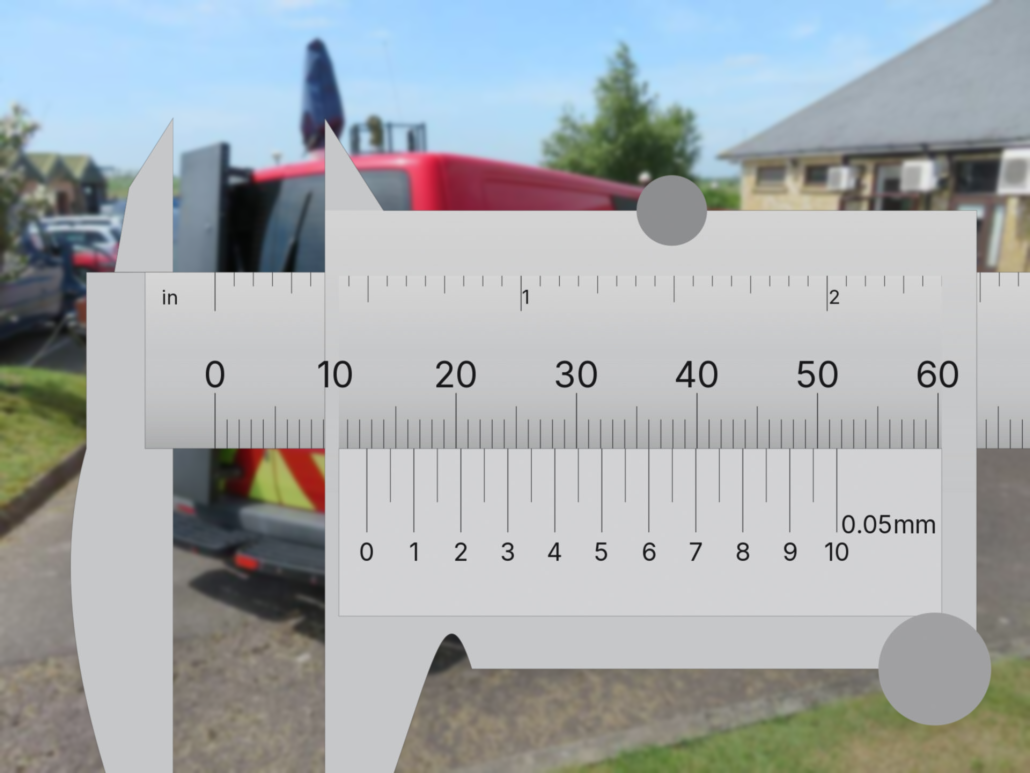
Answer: 12.6 mm
